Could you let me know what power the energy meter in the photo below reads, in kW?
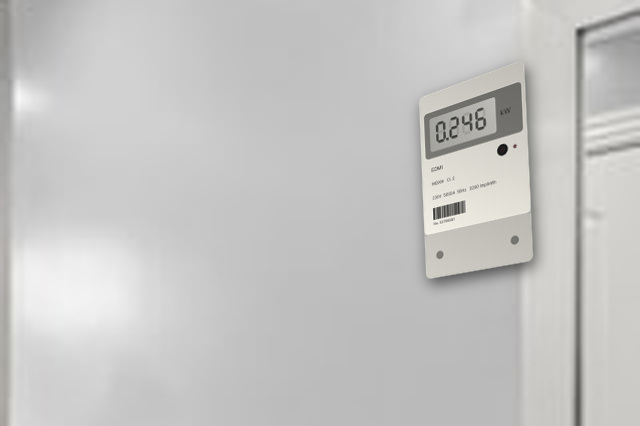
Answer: 0.246 kW
